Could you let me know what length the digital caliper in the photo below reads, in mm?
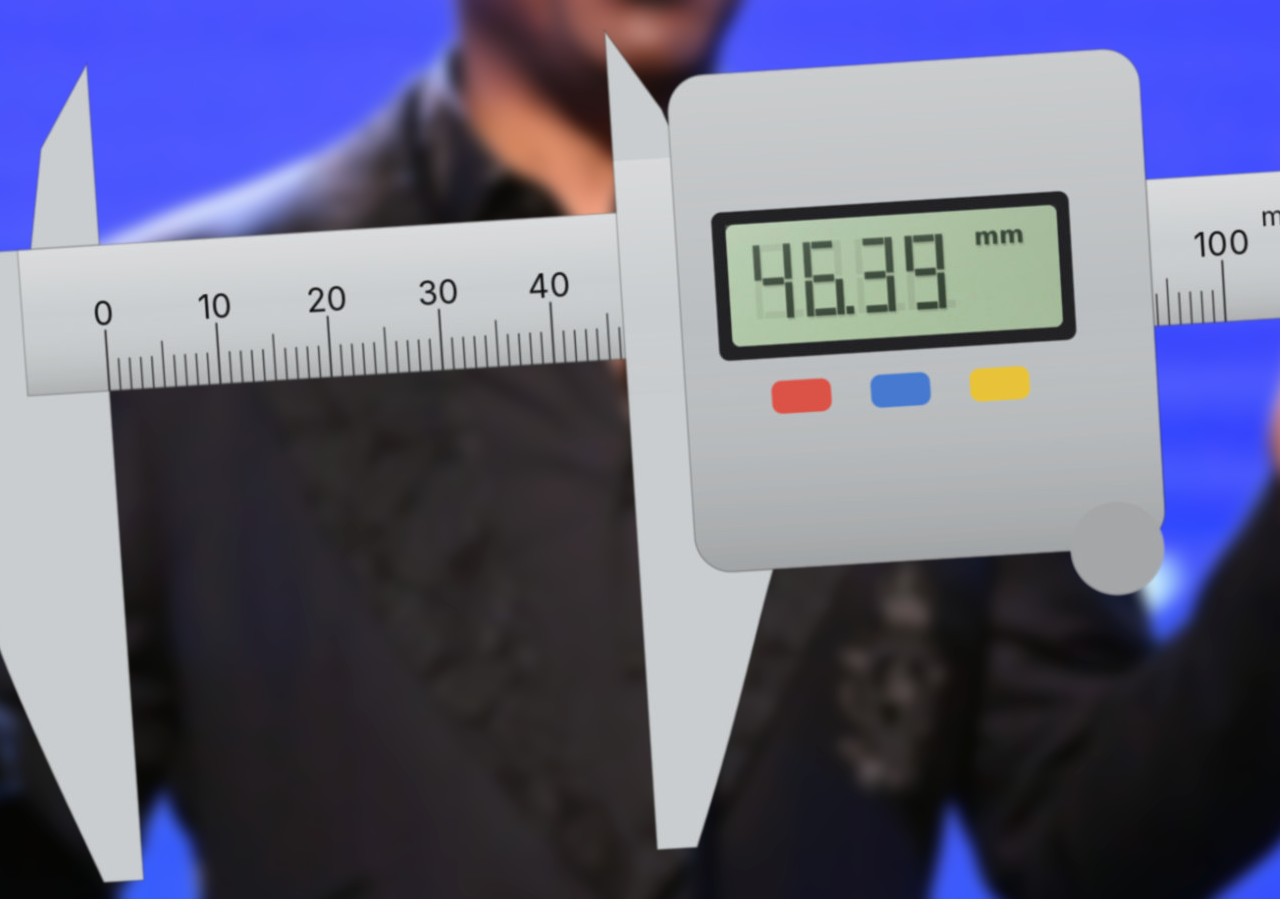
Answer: 46.39 mm
